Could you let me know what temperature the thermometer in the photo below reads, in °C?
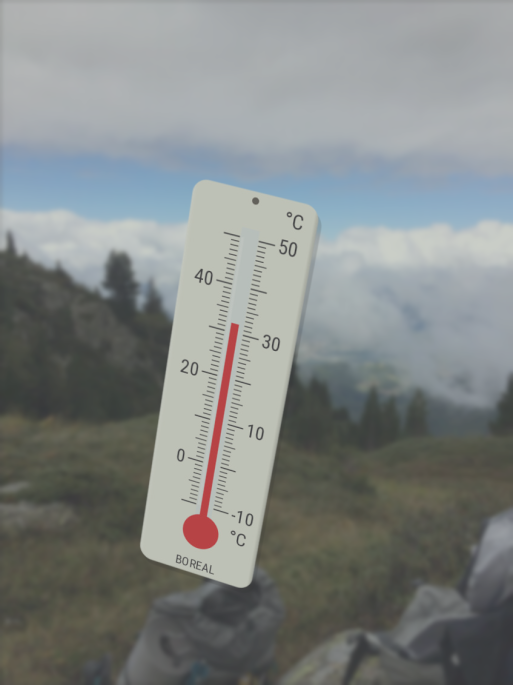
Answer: 32 °C
